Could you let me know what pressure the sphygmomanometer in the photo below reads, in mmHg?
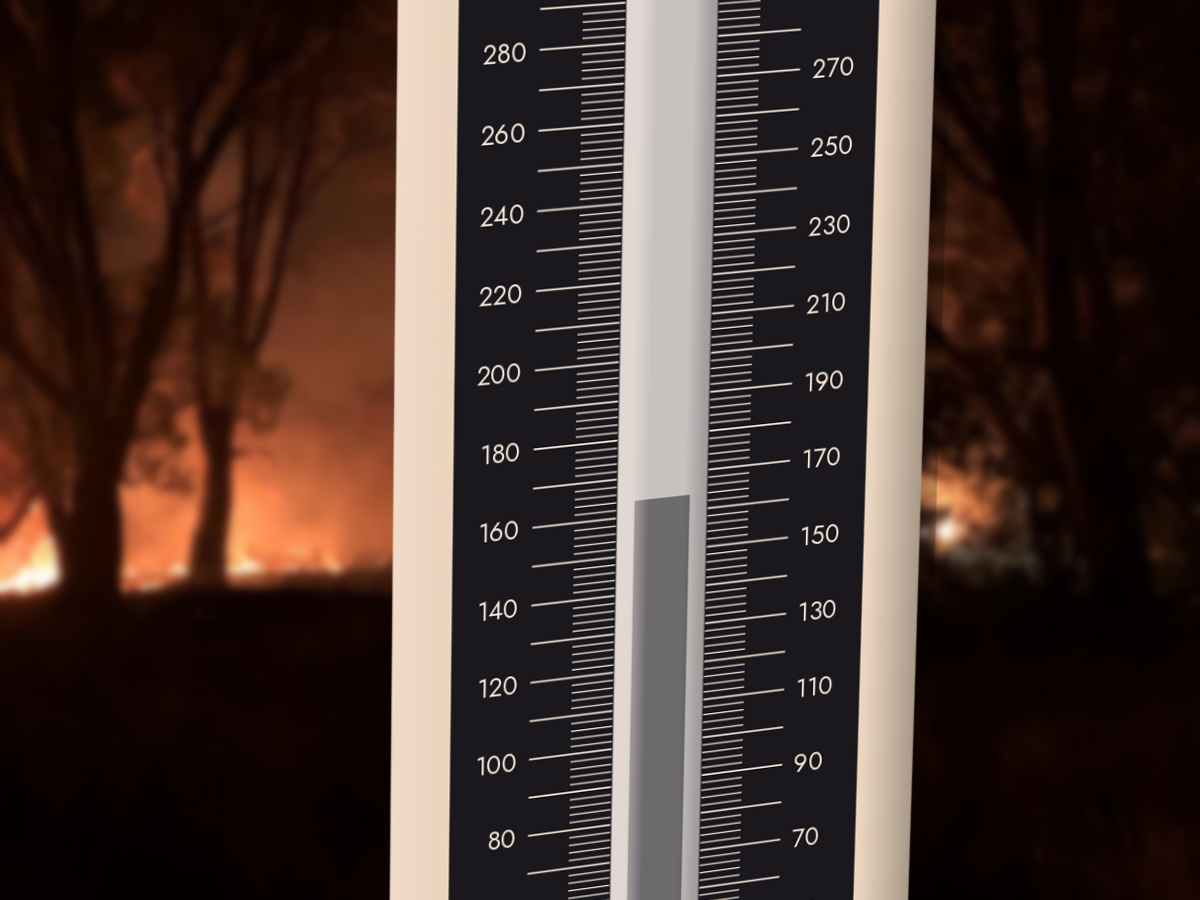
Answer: 164 mmHg
